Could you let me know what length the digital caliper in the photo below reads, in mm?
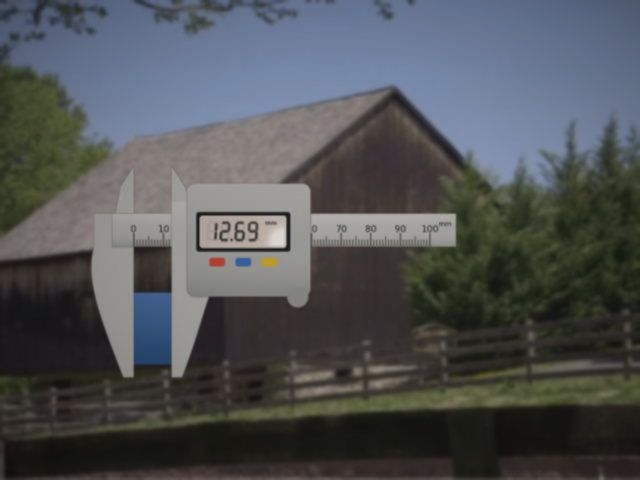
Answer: 12.69 mm
